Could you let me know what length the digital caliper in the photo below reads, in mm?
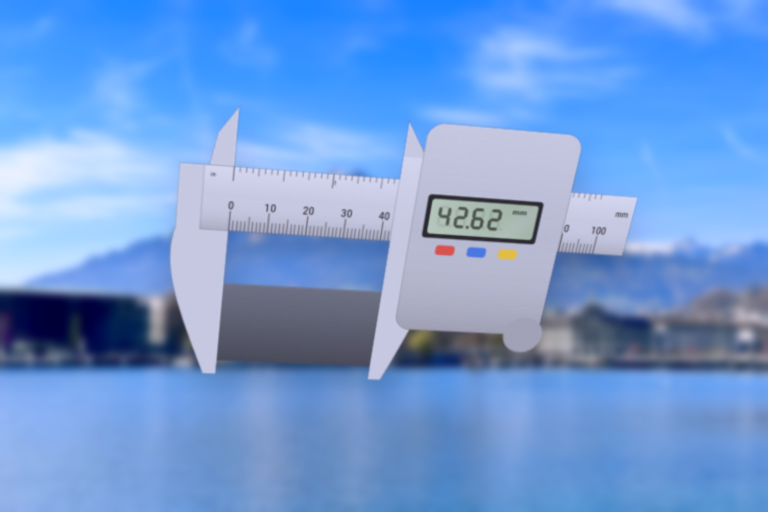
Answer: 42.62 mm
